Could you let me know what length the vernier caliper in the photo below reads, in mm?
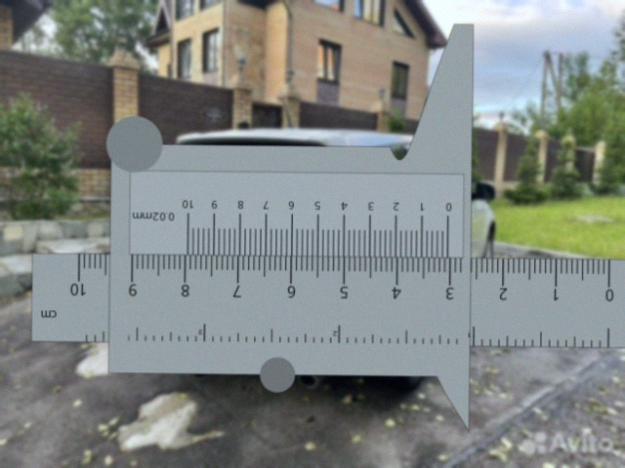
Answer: 30.5 mm
